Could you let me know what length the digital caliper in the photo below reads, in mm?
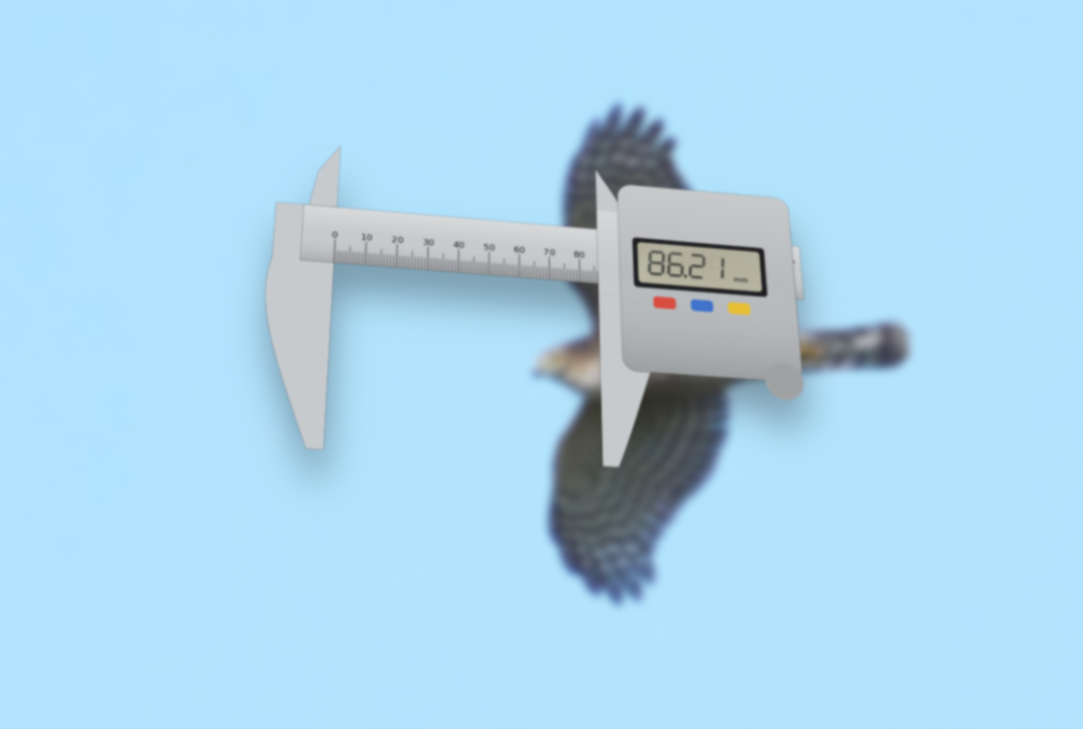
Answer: 86.21 mm
